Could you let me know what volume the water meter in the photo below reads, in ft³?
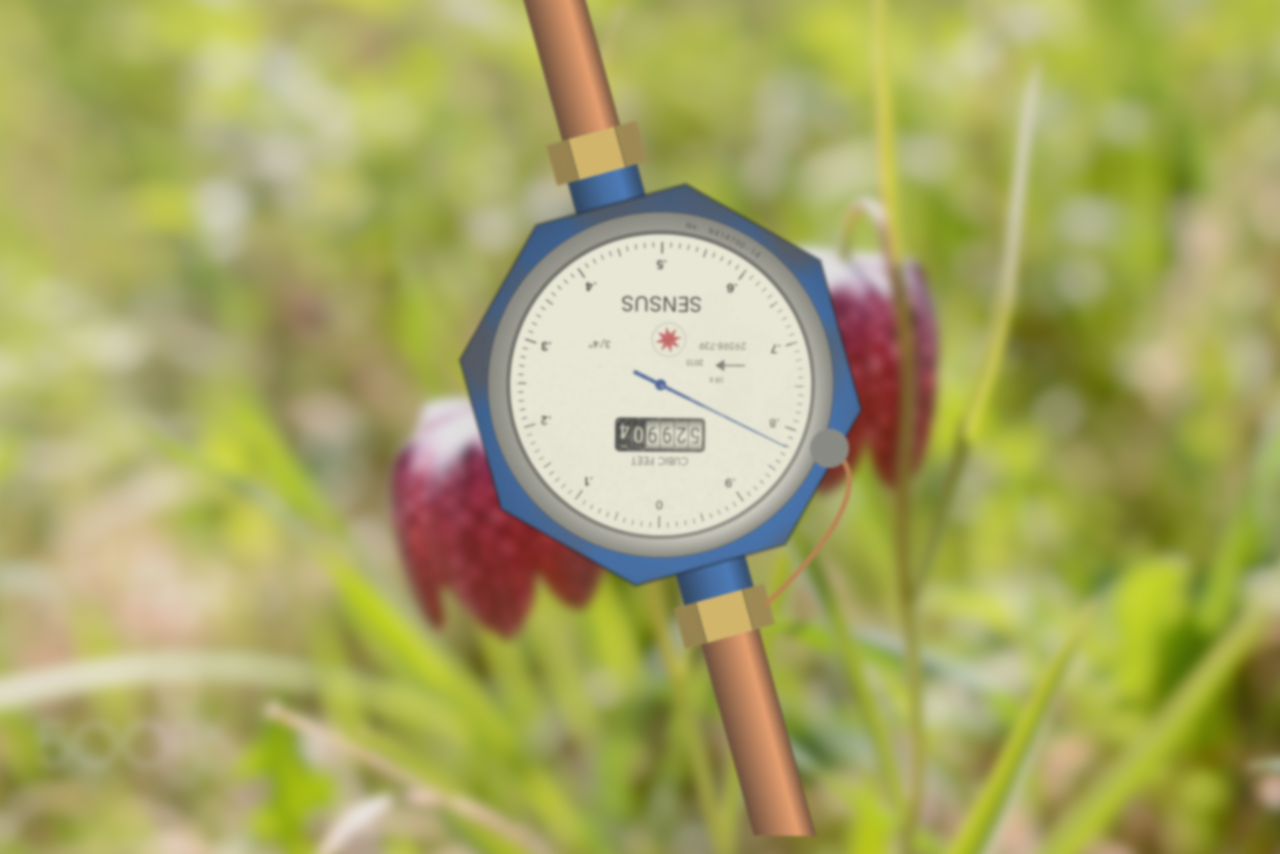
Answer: 529903.82 ft³
